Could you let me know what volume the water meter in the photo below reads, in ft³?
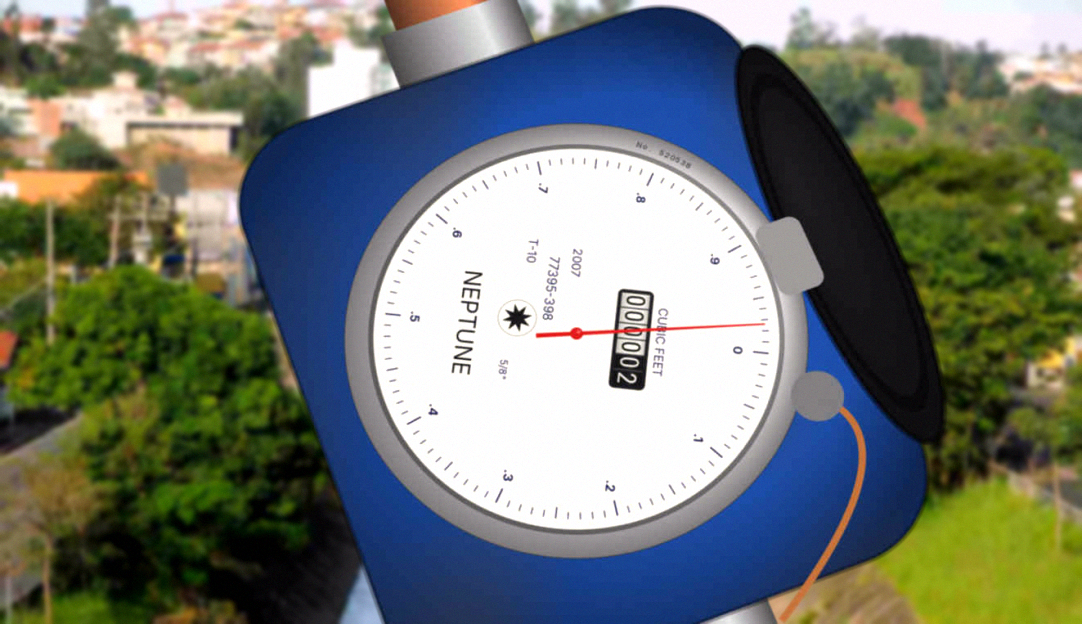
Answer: 1.97 ft³
